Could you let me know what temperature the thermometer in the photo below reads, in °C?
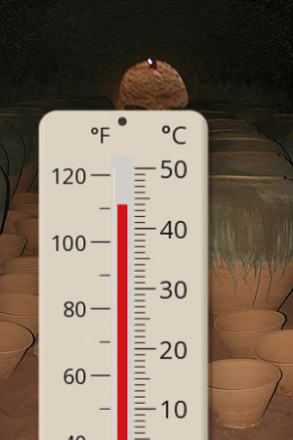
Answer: 44 °C
